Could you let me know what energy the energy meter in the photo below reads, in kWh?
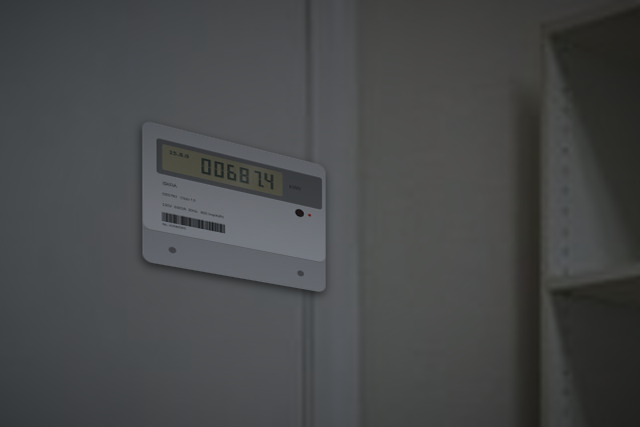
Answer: 687.4 kWh
